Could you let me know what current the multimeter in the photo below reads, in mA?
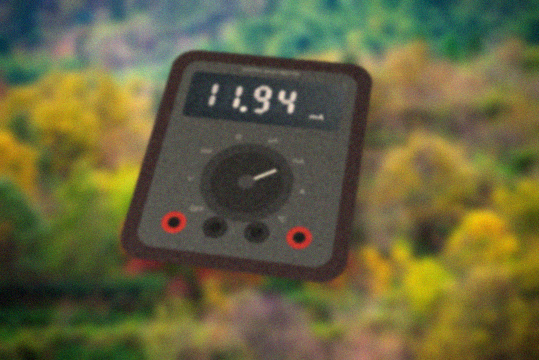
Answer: 11.94 mA
